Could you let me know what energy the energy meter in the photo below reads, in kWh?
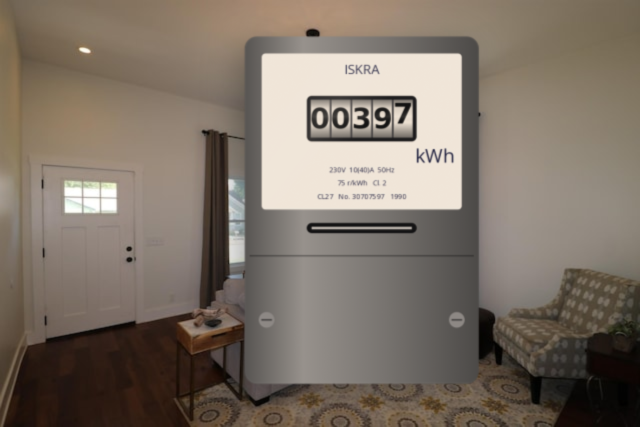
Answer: 397 kWh
